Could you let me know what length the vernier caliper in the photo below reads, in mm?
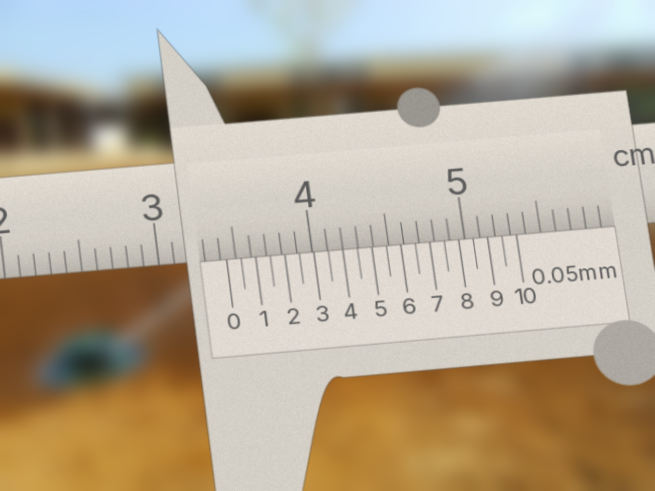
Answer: 34.4 mm
